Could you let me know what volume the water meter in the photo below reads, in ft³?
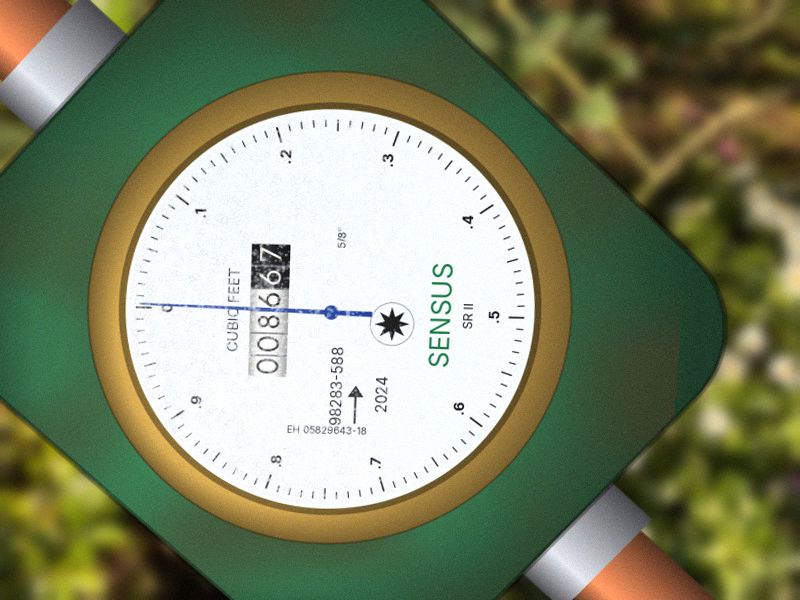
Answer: 8667.00 ft³
